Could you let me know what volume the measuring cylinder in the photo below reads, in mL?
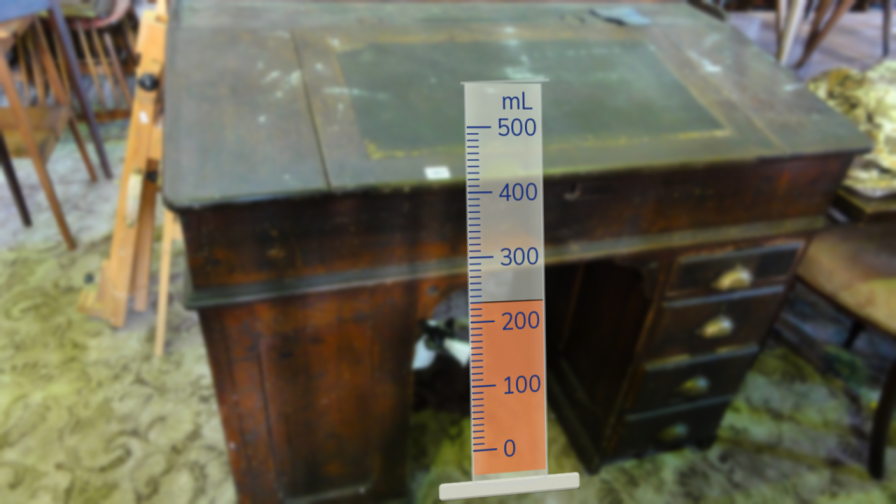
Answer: 230 mL
